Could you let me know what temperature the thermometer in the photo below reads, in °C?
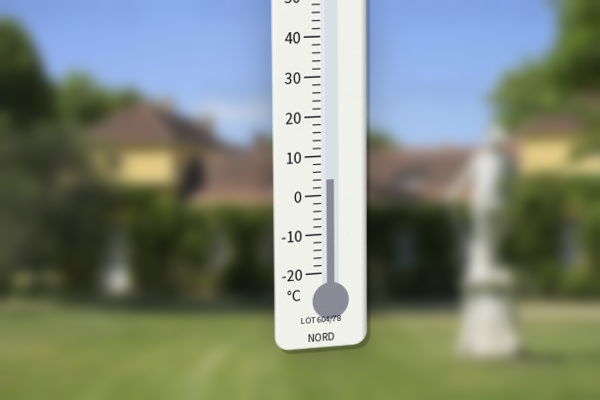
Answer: 4 °C
